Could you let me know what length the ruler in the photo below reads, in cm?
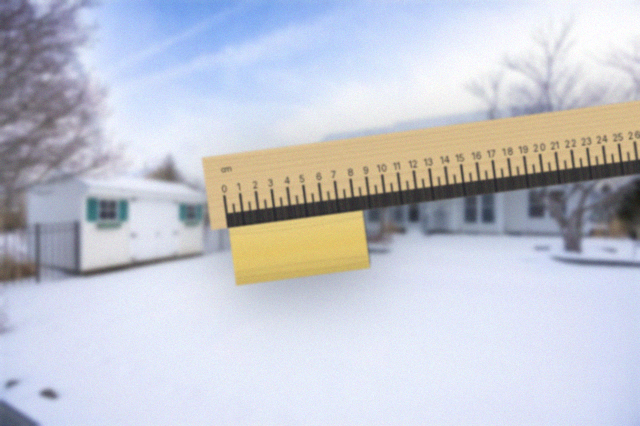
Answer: 8.5 cm
